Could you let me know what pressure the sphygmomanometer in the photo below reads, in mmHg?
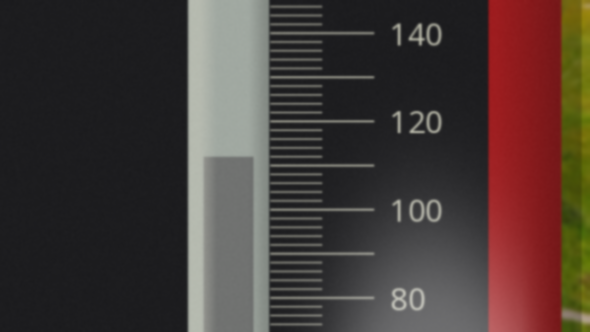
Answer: 112 mmHg
